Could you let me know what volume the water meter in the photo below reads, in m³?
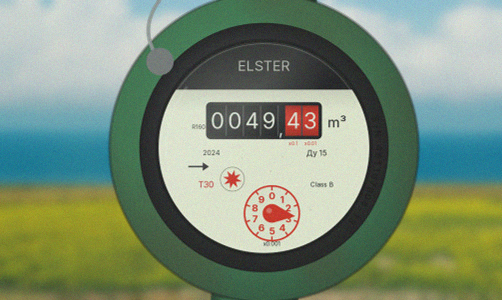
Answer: 49.432 m³
